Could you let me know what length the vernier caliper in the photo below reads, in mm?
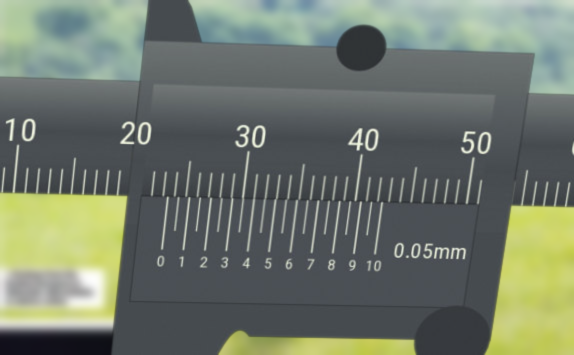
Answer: 23.4 mm
